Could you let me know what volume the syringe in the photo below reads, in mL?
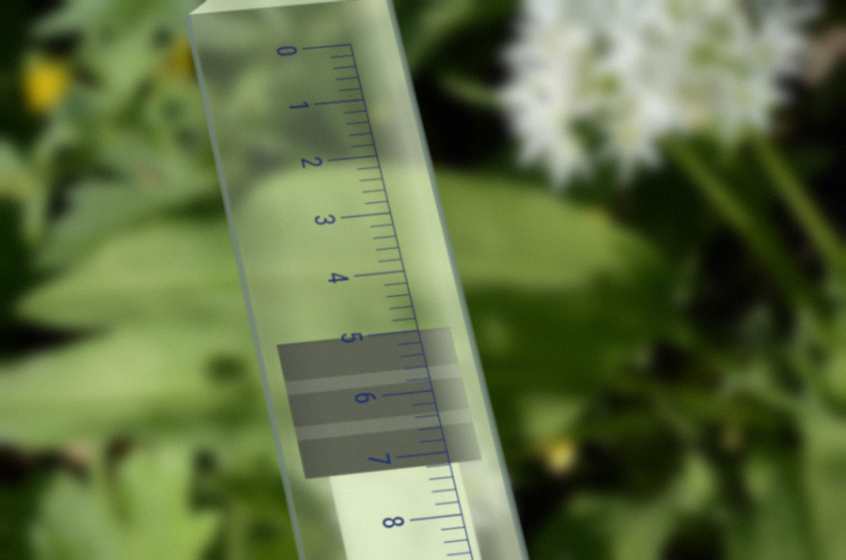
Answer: 5 mL
